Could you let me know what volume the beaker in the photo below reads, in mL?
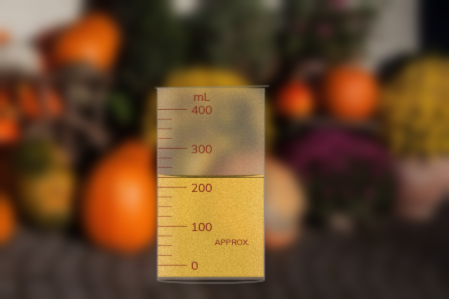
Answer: 225 mL
